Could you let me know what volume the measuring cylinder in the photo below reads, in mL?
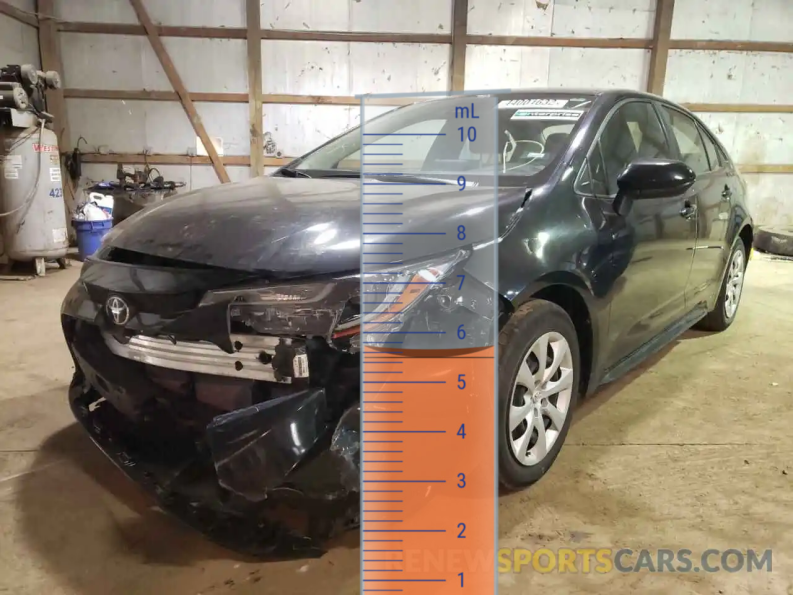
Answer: 5.5 mL
